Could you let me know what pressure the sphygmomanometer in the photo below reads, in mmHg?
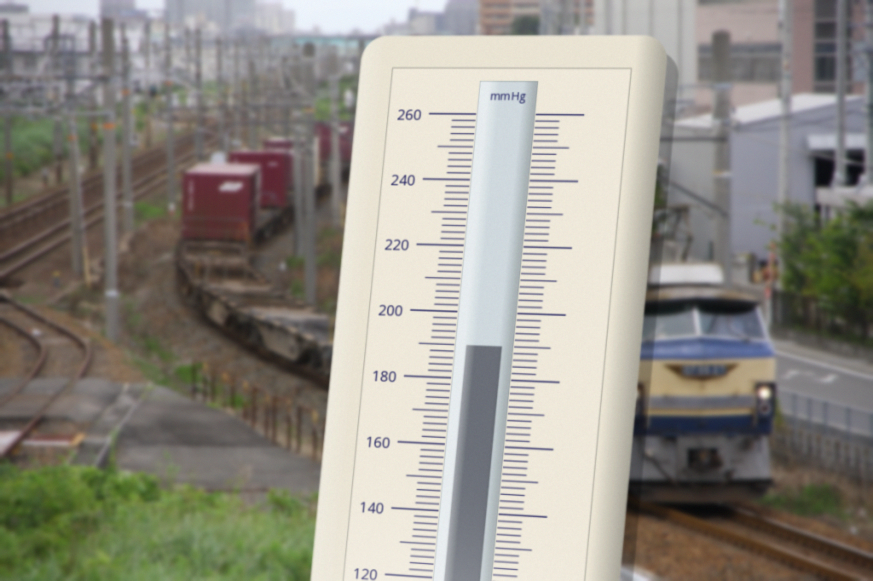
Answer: 190 mmHg
